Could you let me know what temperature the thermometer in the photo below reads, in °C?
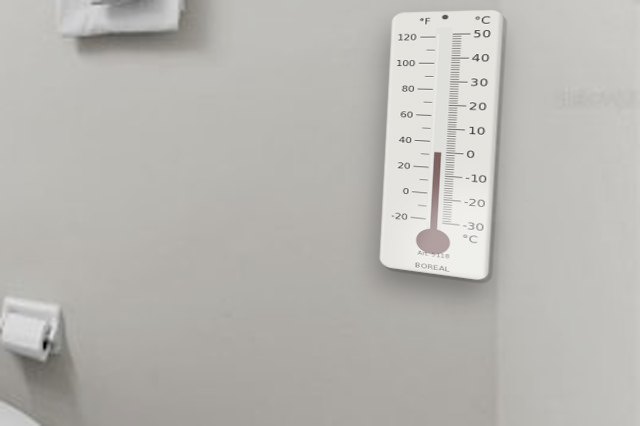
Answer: 0 °C
